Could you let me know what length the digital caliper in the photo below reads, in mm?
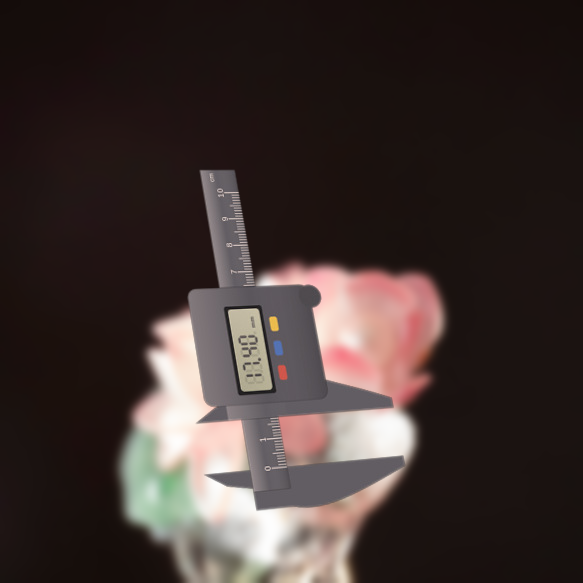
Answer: 17.40 mm
